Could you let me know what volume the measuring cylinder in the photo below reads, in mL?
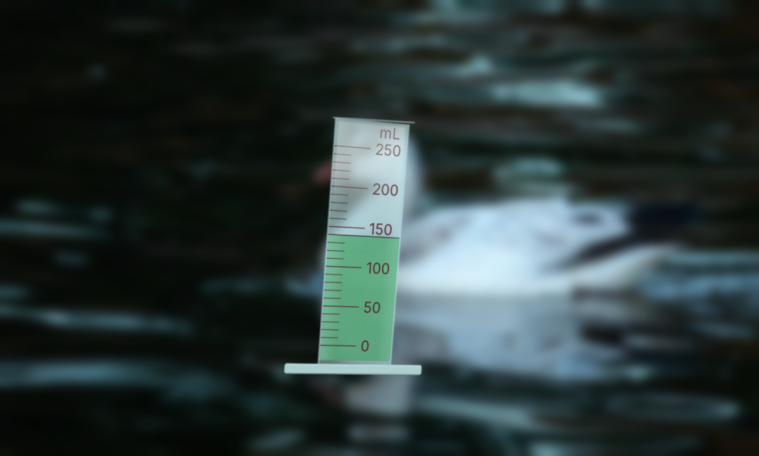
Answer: 140 mL
